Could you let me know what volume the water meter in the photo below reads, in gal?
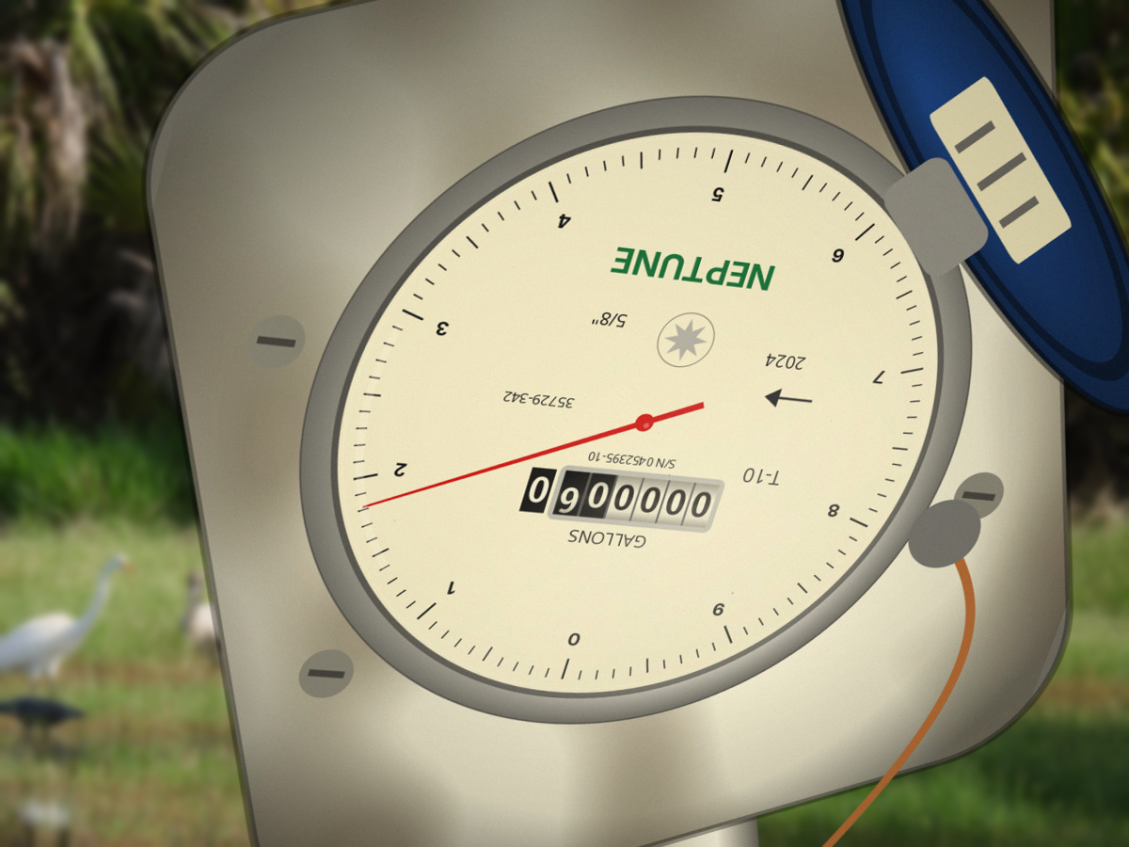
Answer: 61.8 gal
